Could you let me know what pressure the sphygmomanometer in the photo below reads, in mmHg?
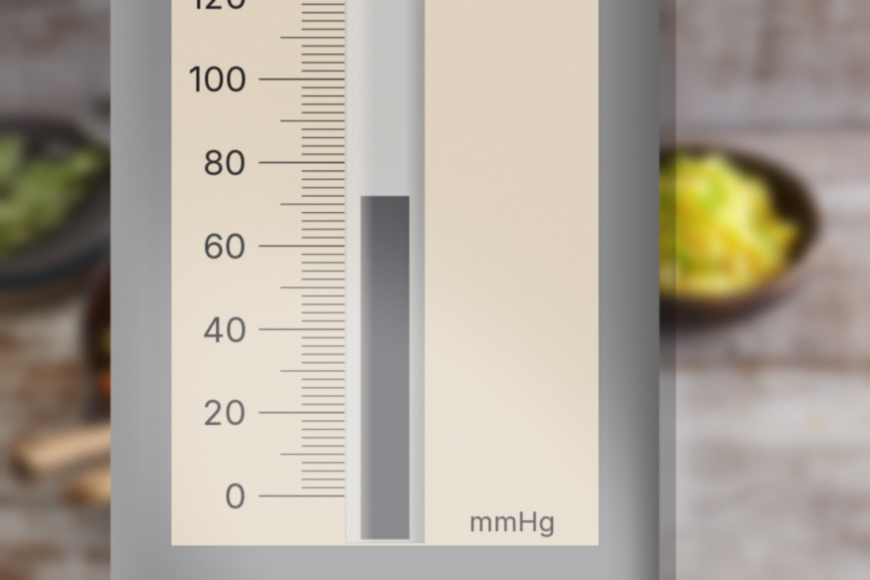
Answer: 72 mmHg
